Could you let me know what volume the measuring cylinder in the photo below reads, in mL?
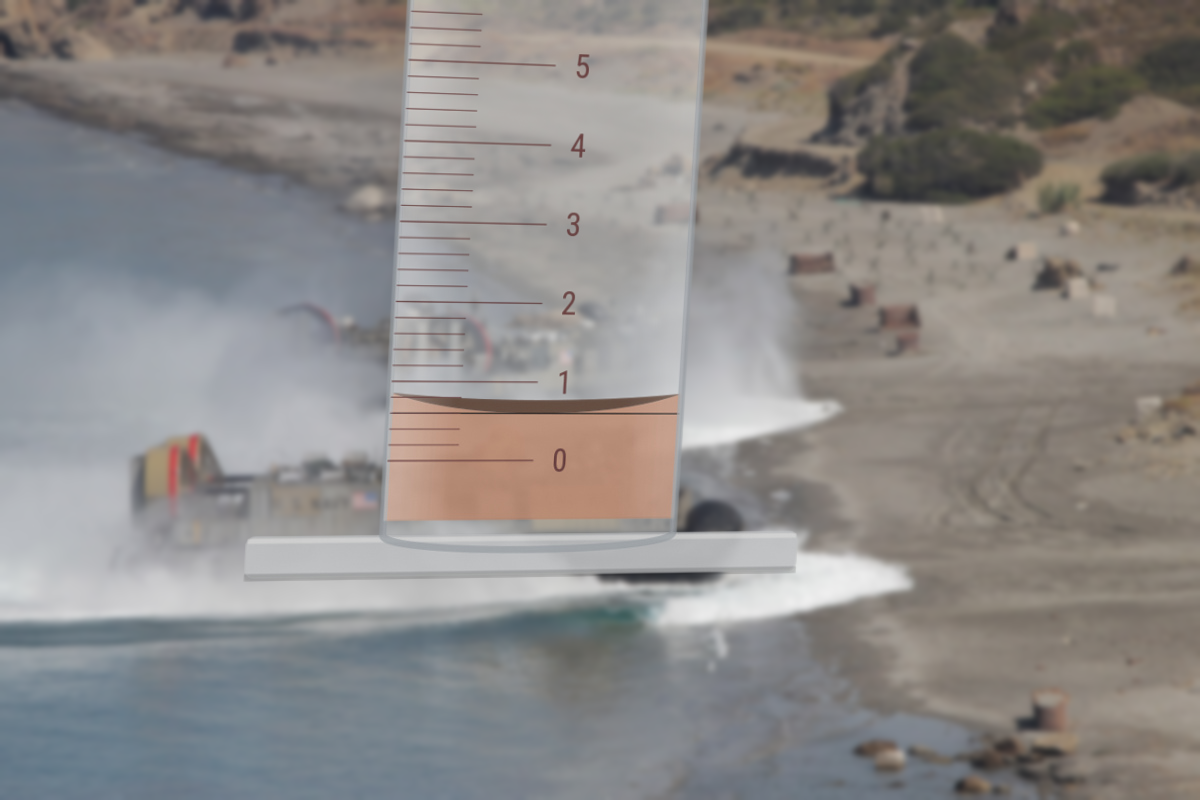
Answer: 0.6 mL
